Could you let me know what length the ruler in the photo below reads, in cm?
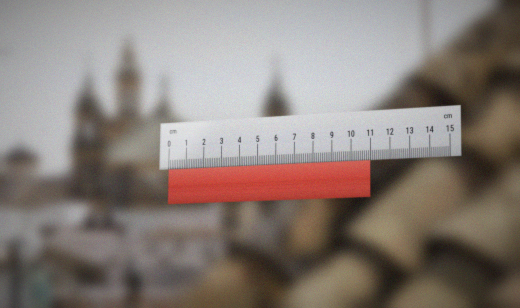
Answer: 11 cm
